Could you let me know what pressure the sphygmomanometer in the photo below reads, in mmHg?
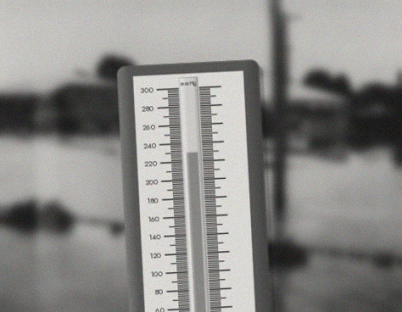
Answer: 230 mmHg
